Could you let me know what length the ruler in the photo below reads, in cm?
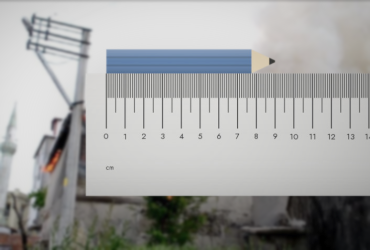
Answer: 9 cm
